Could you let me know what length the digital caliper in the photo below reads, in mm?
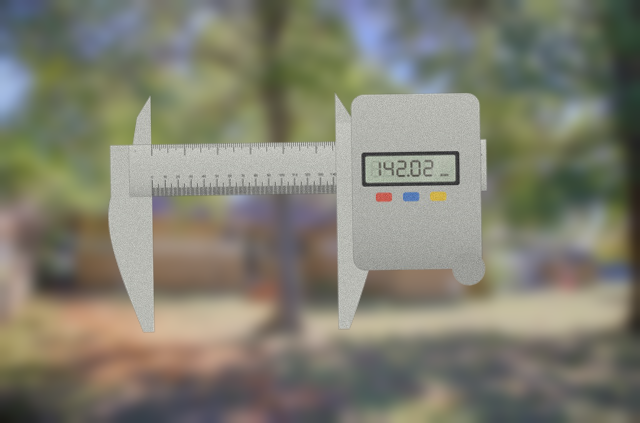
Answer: 142.02 mm
